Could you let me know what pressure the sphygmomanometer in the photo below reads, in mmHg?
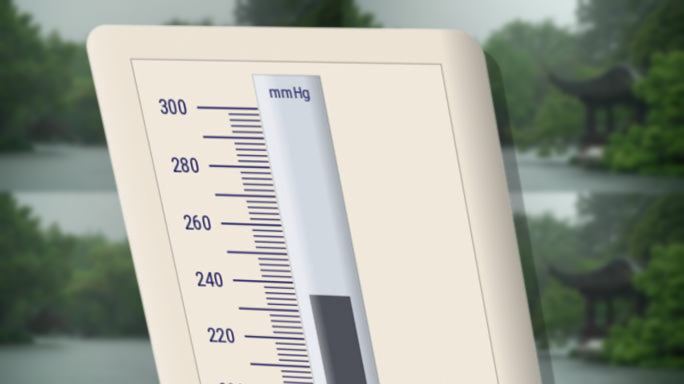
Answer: 236 mmHg
